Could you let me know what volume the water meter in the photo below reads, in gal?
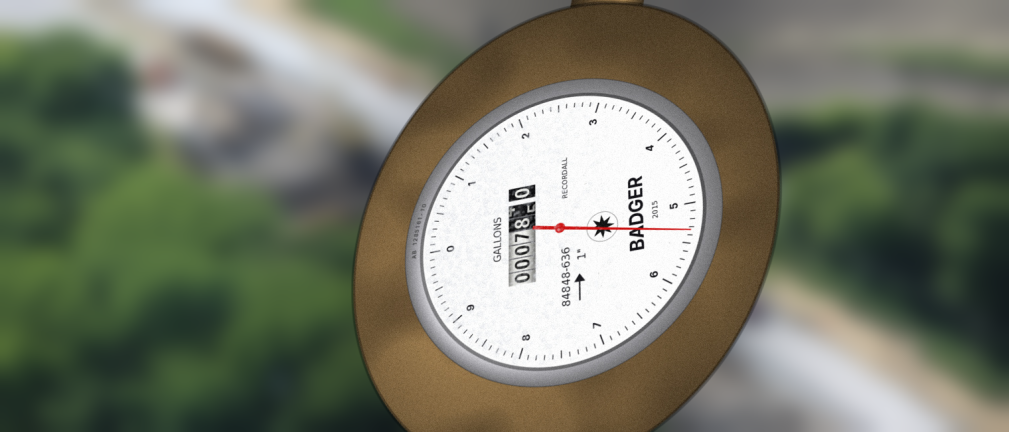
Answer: 7845.3 gal
